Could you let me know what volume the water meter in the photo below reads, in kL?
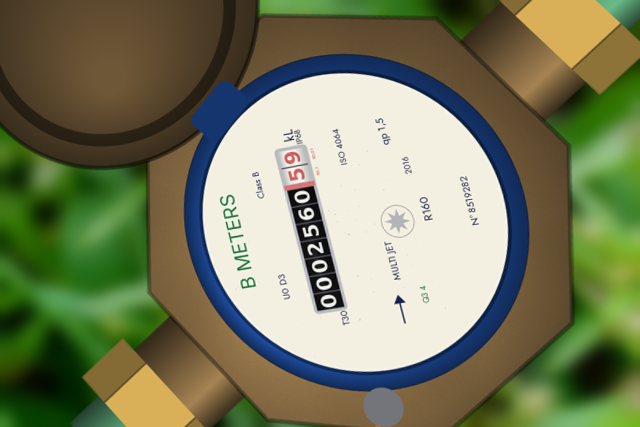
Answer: 2560.59 kL
